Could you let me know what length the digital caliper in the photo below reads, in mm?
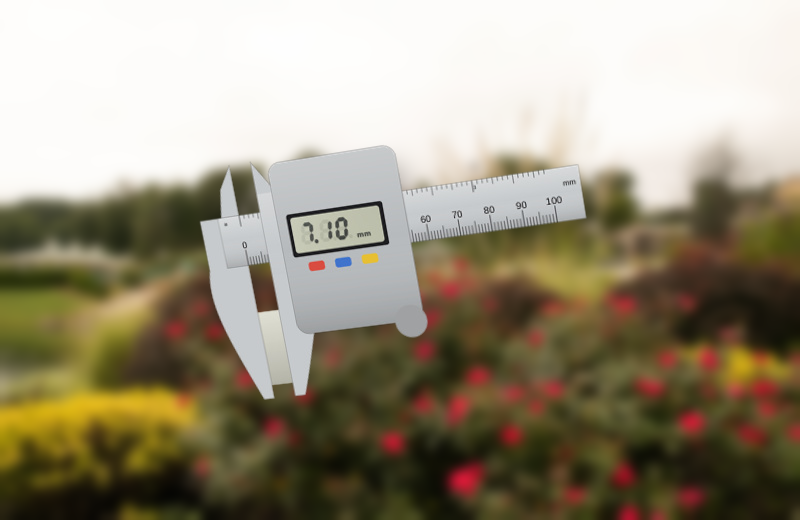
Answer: 7.10 mm
